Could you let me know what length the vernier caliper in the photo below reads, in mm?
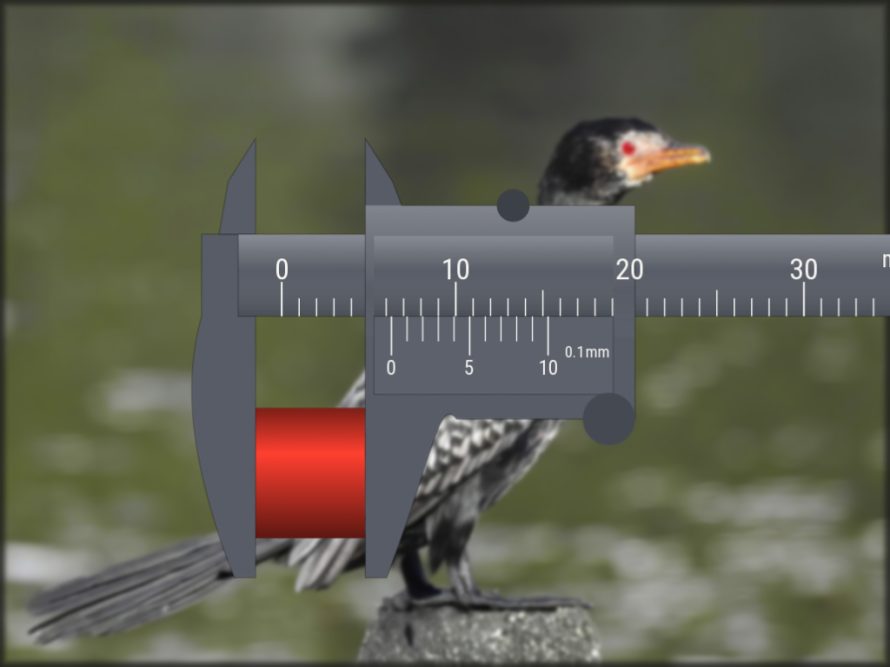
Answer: 6.3 mm
